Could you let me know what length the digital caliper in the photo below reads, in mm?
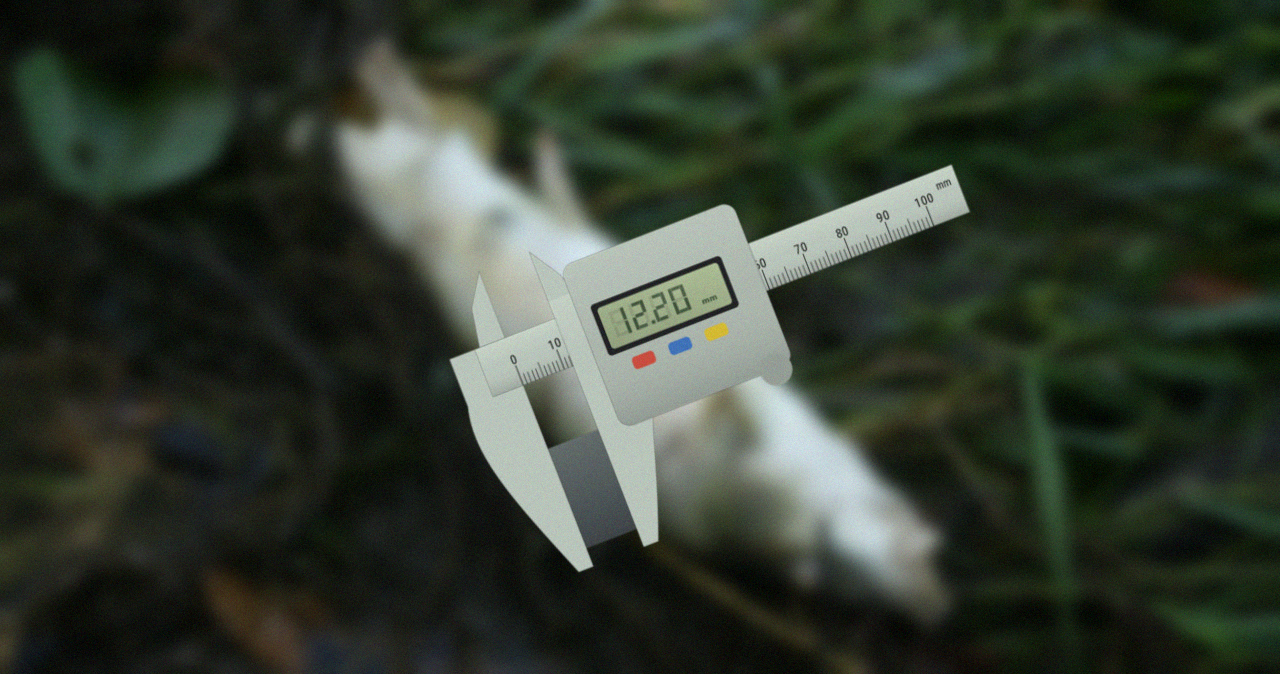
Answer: 12.20 mm
